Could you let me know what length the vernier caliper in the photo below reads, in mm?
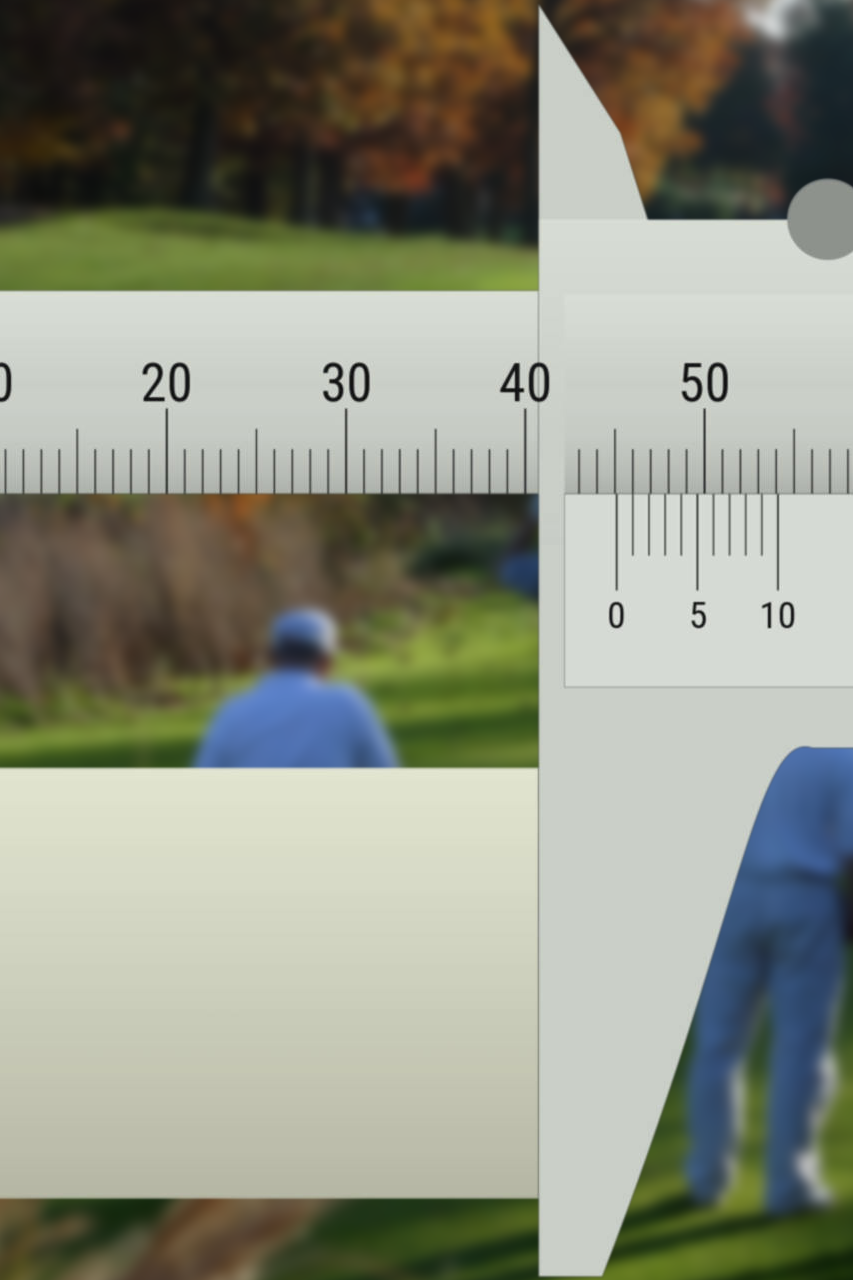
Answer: 45.1 mm
